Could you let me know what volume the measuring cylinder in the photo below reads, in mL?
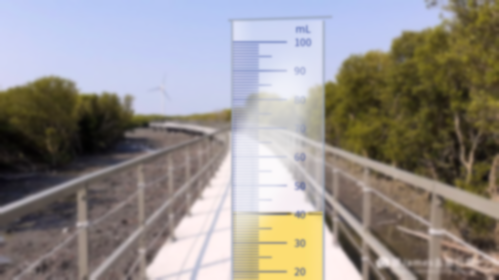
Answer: 40 mL
